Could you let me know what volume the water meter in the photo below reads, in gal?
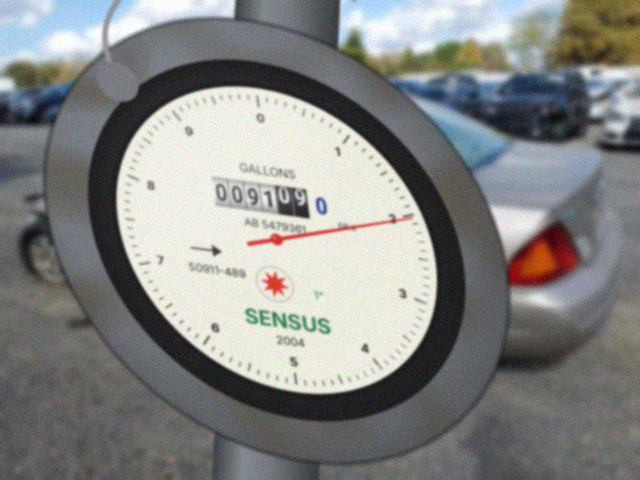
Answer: 91092.0 gal
